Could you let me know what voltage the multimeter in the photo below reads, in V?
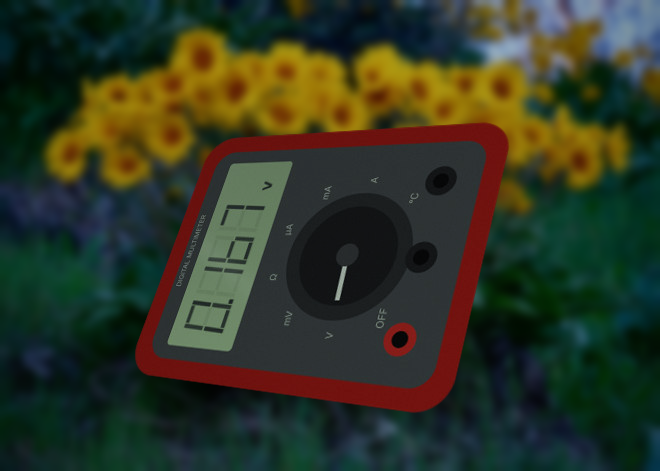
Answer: 0.167 V
